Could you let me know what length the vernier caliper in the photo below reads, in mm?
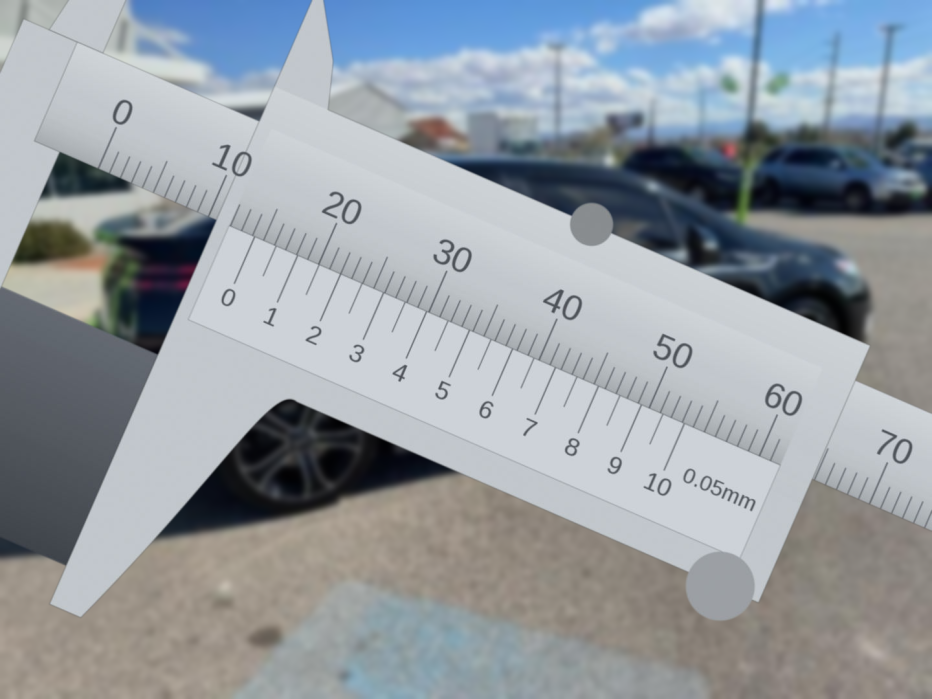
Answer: 14.2 mm
